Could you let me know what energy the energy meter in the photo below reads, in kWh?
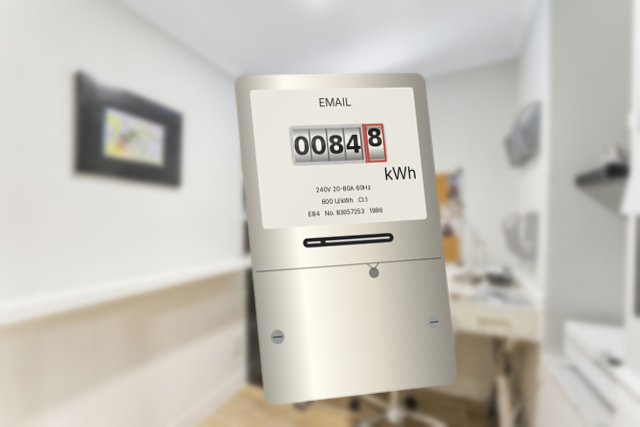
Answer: 84.8 kWh
